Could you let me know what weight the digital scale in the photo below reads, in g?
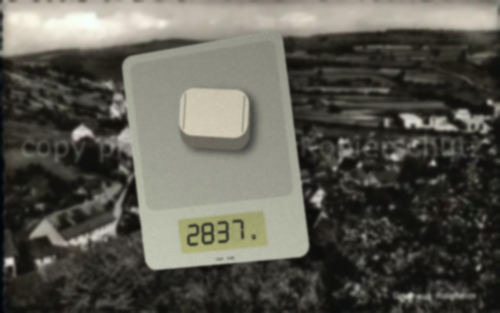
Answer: 2837 g
